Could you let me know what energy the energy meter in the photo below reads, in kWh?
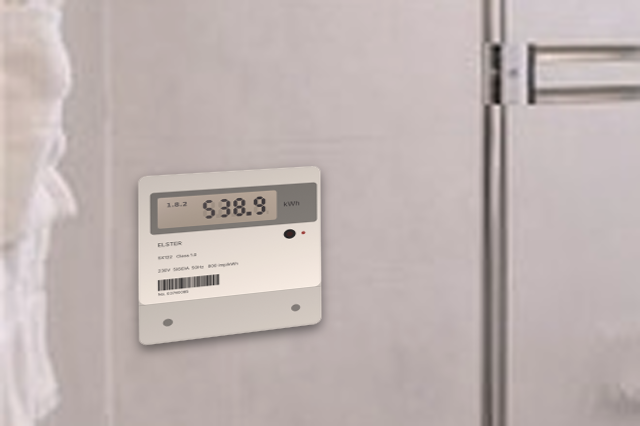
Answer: 538.9 kWh
